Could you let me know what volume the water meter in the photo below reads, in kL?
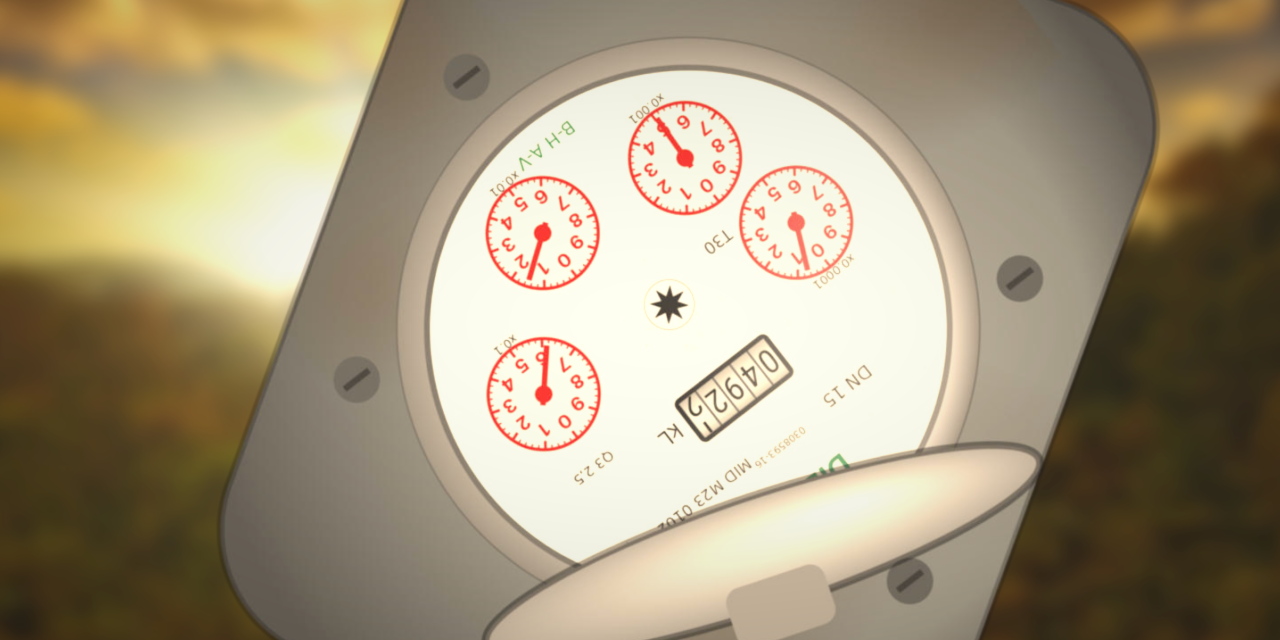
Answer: 4921.6150 kL
